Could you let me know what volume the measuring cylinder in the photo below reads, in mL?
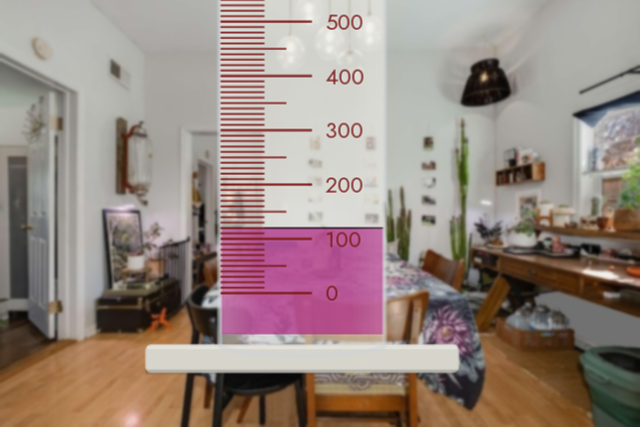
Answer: 120 mL
